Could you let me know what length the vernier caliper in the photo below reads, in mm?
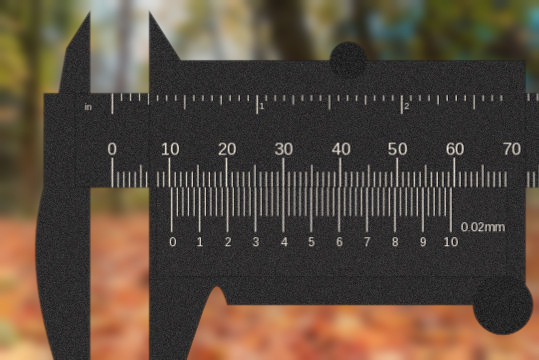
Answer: 10.4 mm
